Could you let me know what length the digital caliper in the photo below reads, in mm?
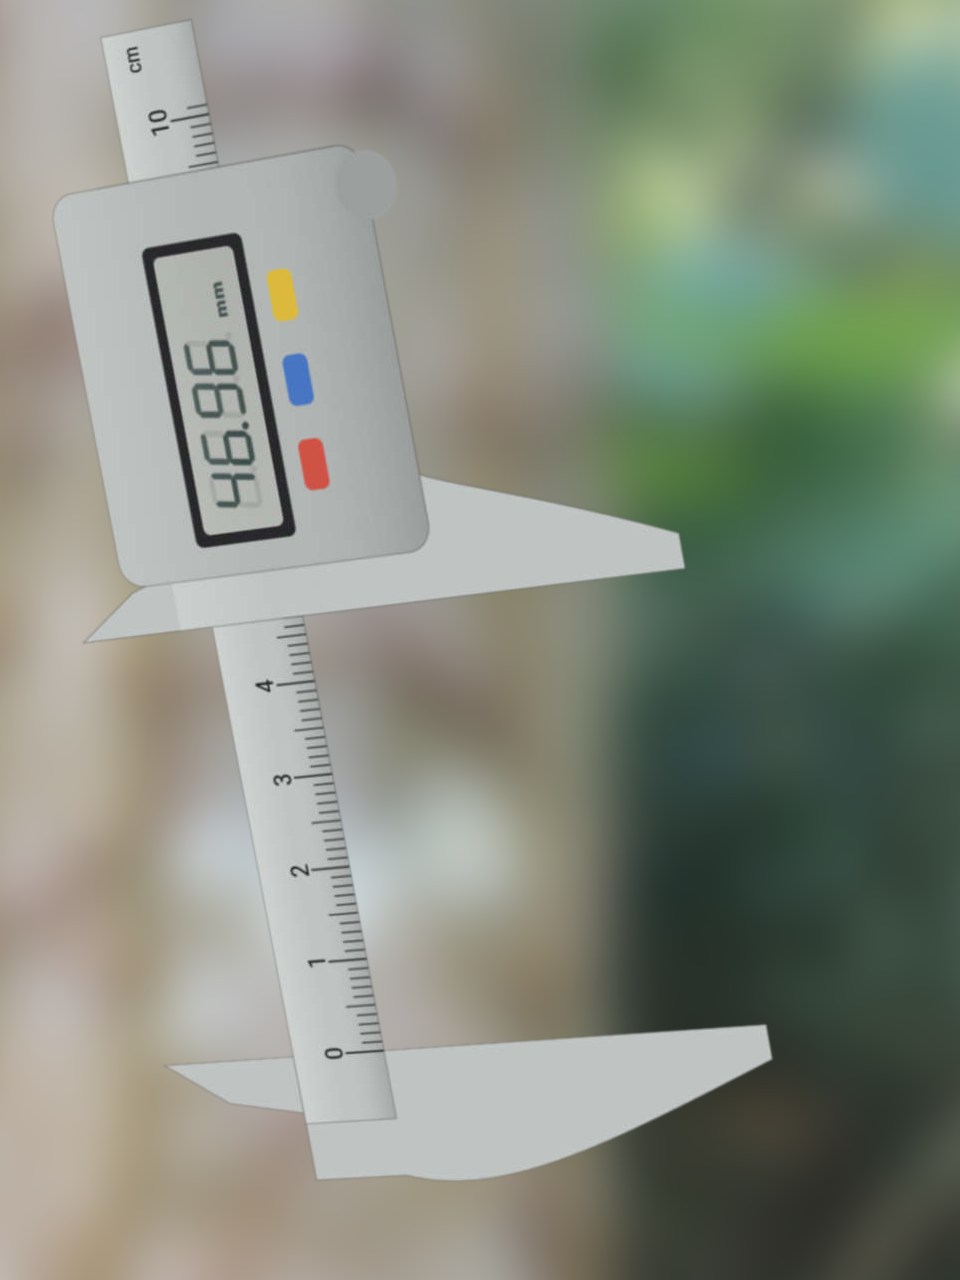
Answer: 46.96 mm
